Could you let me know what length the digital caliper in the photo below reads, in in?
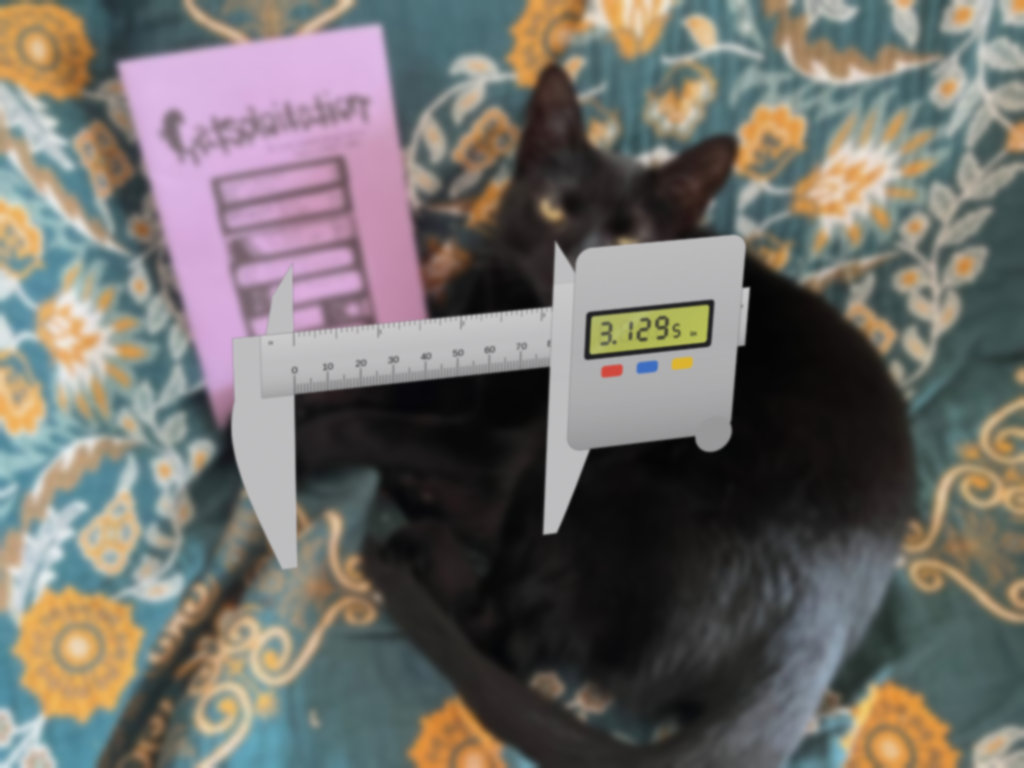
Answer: 3.1295 in
